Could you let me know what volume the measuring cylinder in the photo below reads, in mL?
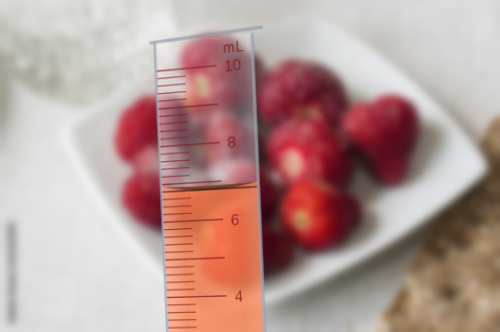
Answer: 6.8 mL
